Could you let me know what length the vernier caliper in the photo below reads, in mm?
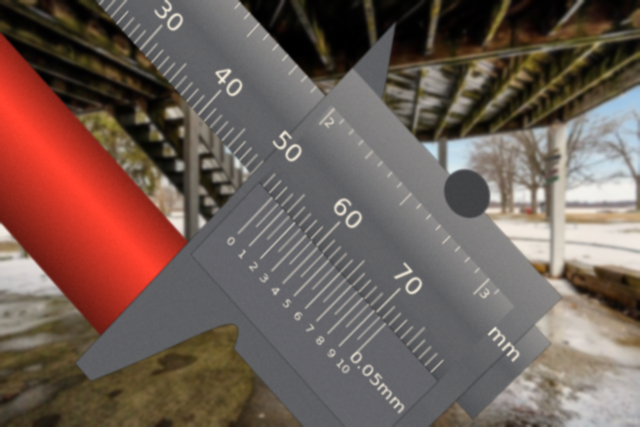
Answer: 52.6 mm
